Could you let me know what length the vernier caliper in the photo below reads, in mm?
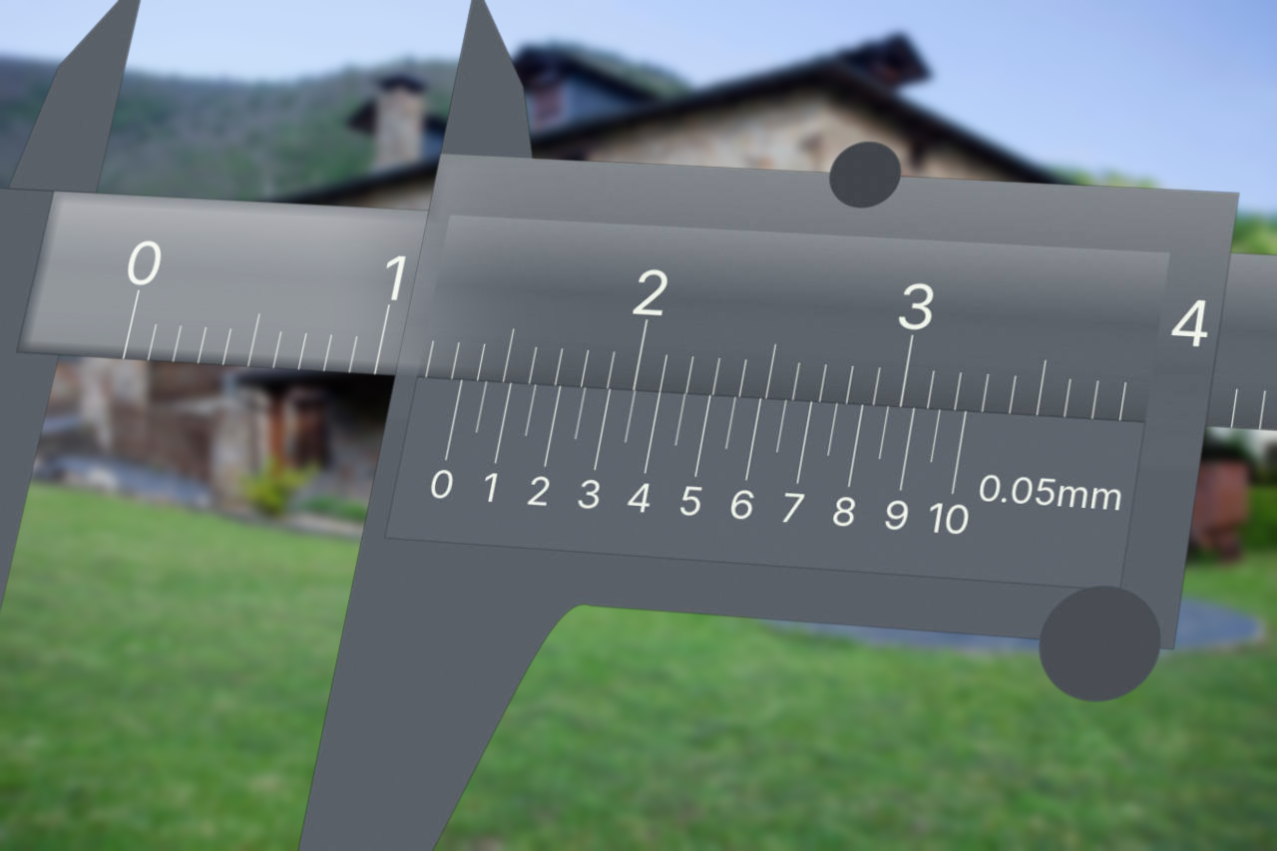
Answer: 13.40 mm
